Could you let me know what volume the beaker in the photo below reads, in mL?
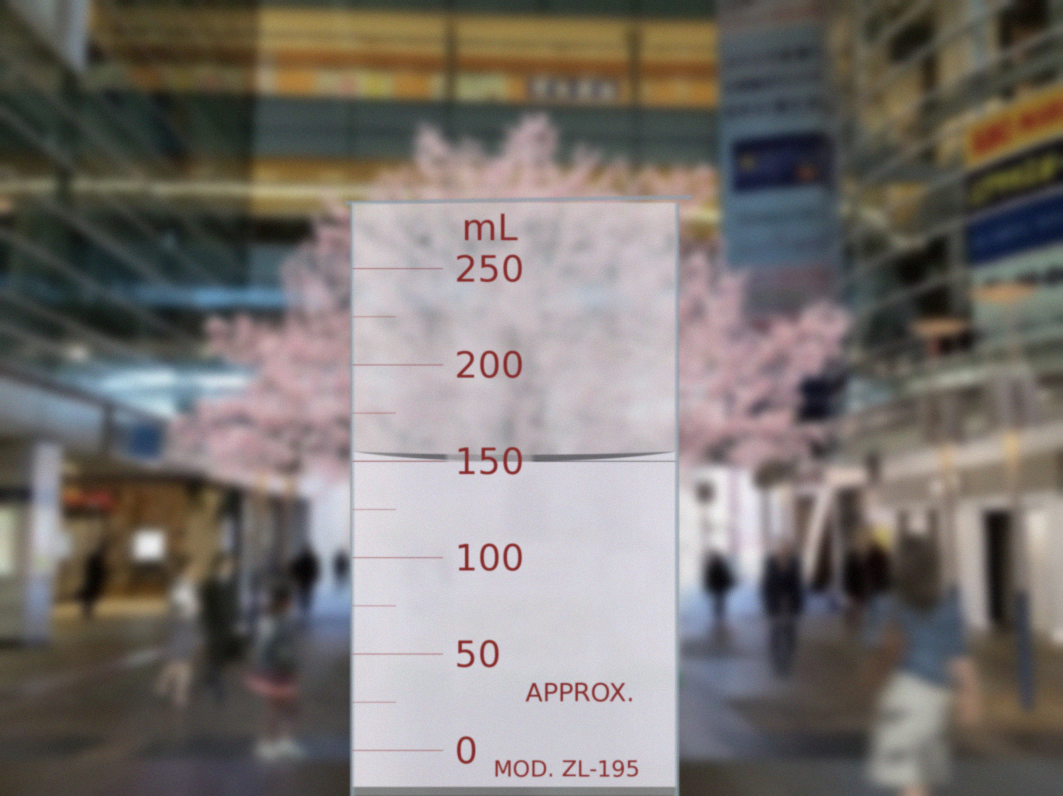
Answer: 150 mL
